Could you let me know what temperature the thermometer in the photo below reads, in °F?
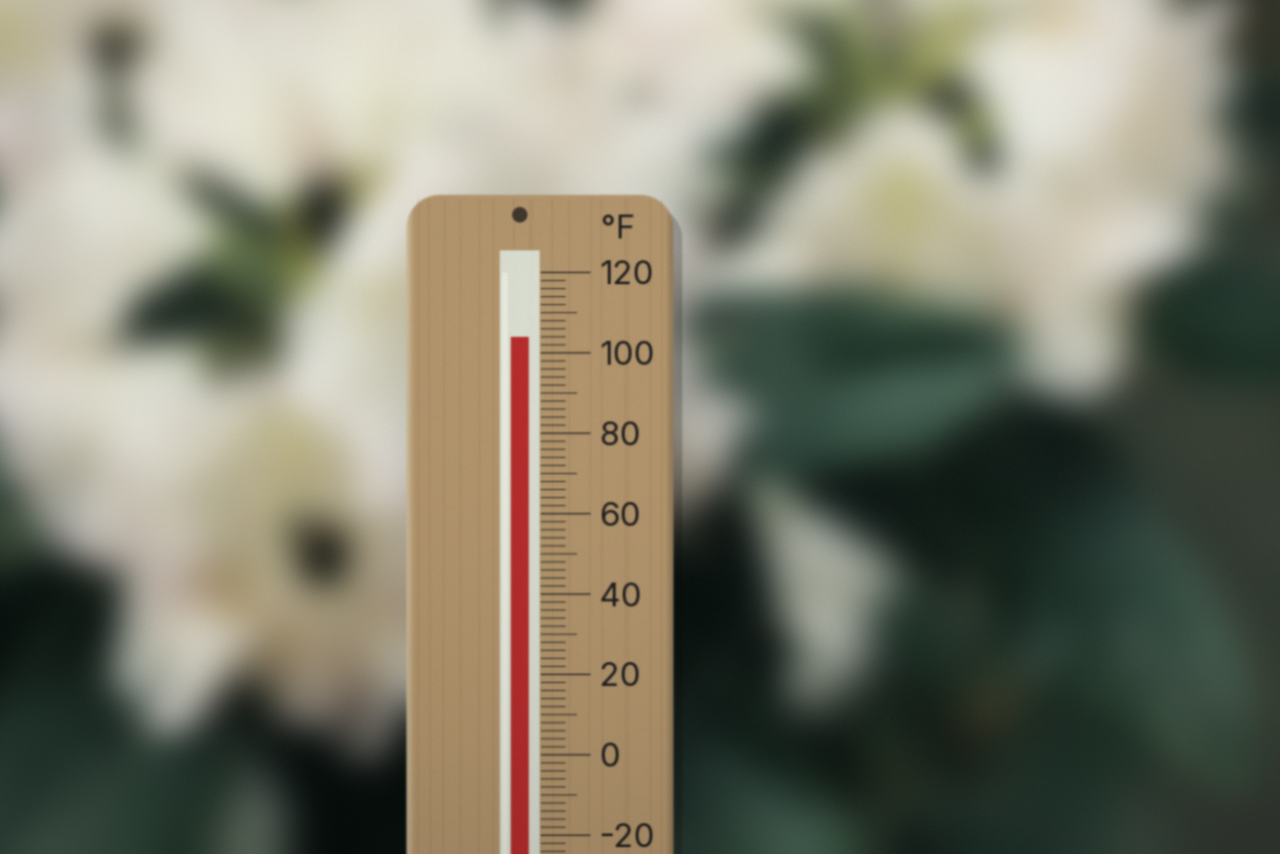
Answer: 104 °F
